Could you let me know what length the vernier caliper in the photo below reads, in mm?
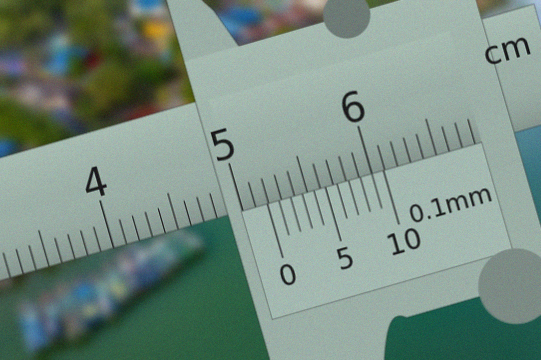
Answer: 51.9 mm
